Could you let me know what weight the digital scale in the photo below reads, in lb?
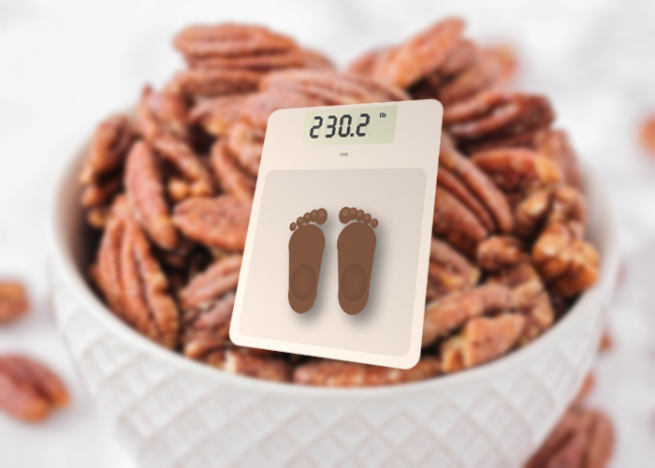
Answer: 230.2 lb
